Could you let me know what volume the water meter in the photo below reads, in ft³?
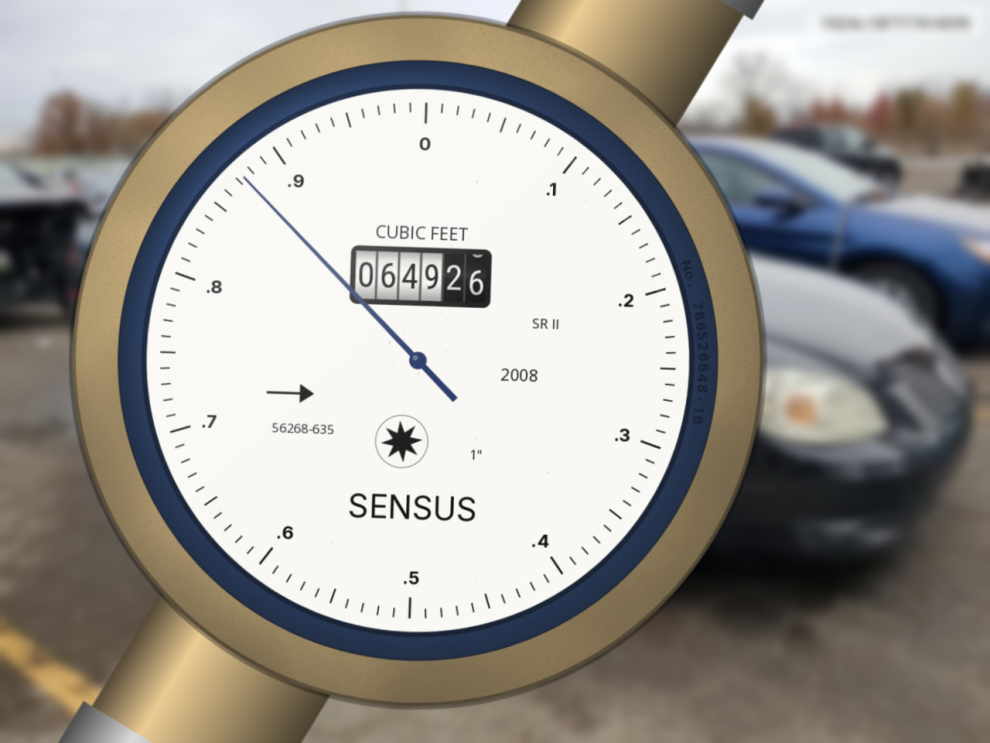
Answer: 64925.87 ft³
